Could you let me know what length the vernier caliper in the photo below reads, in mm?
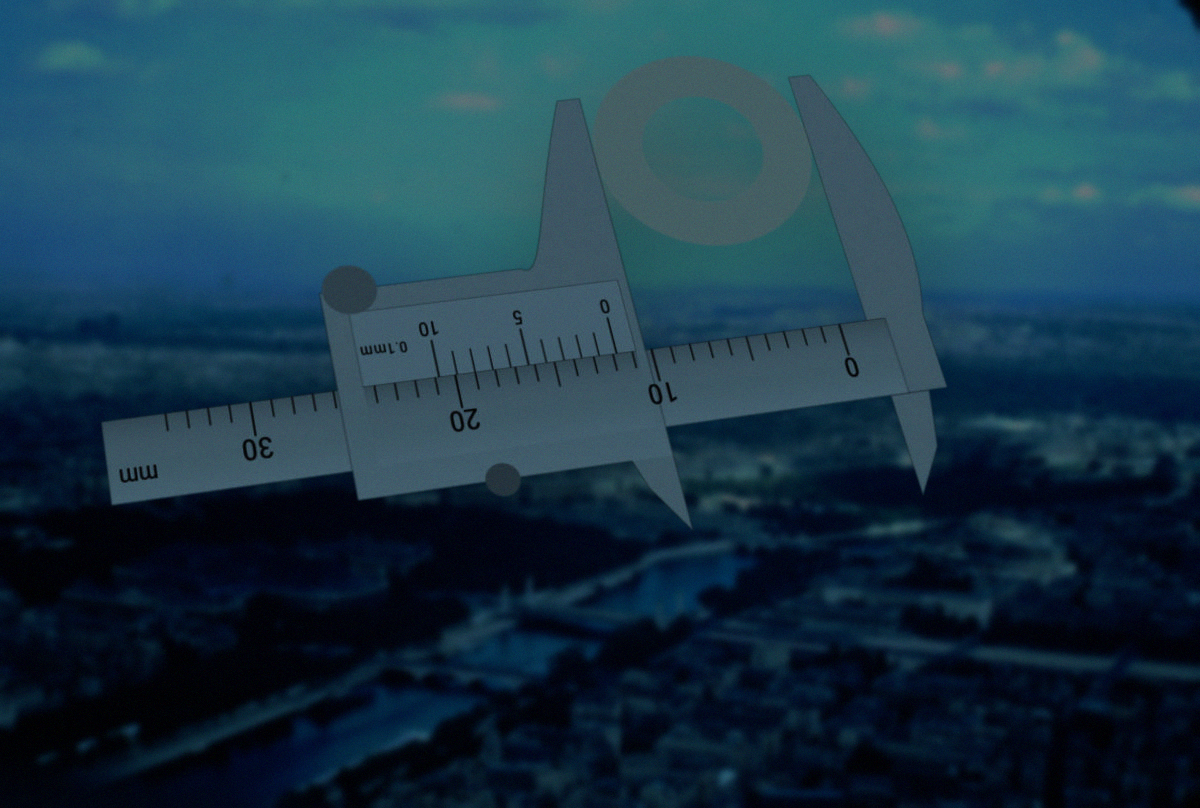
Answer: 11.8 mm
